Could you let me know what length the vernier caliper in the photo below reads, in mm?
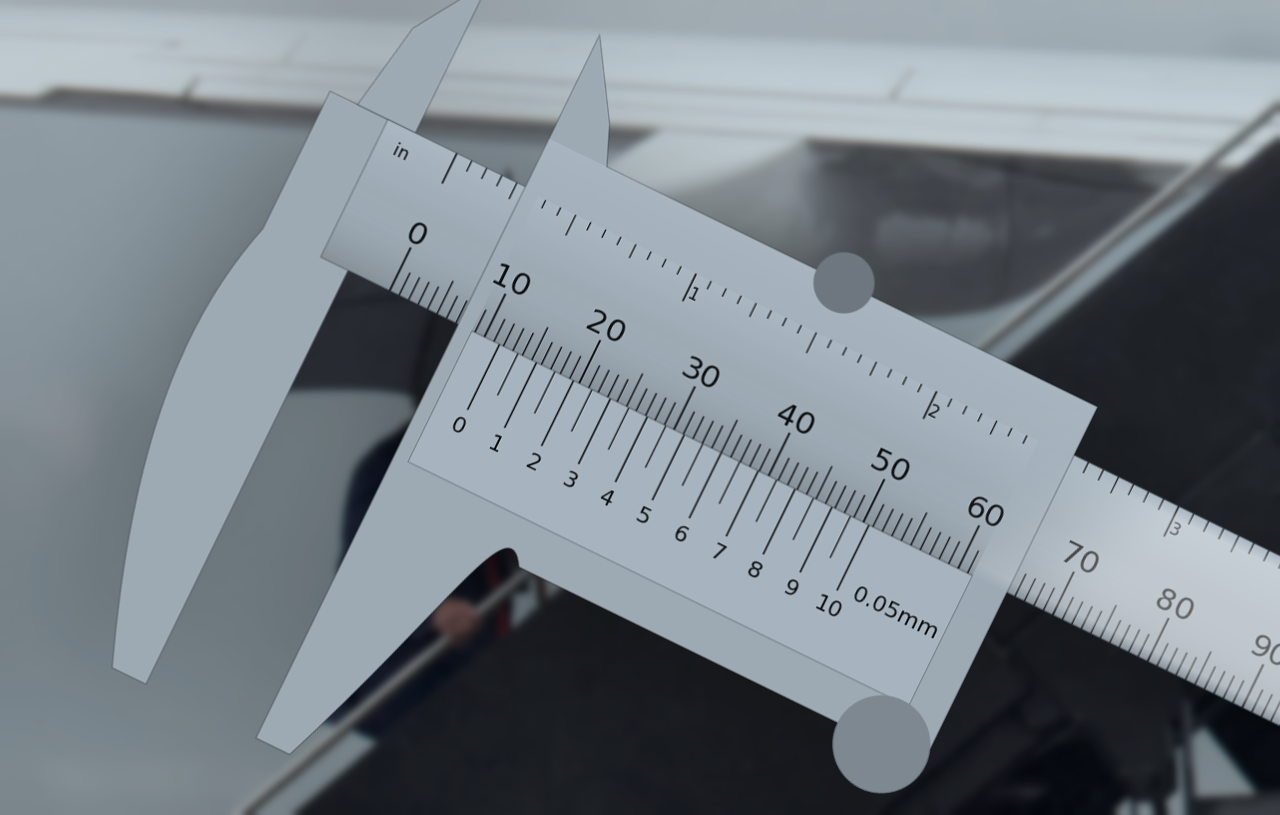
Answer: 11.6 mm
